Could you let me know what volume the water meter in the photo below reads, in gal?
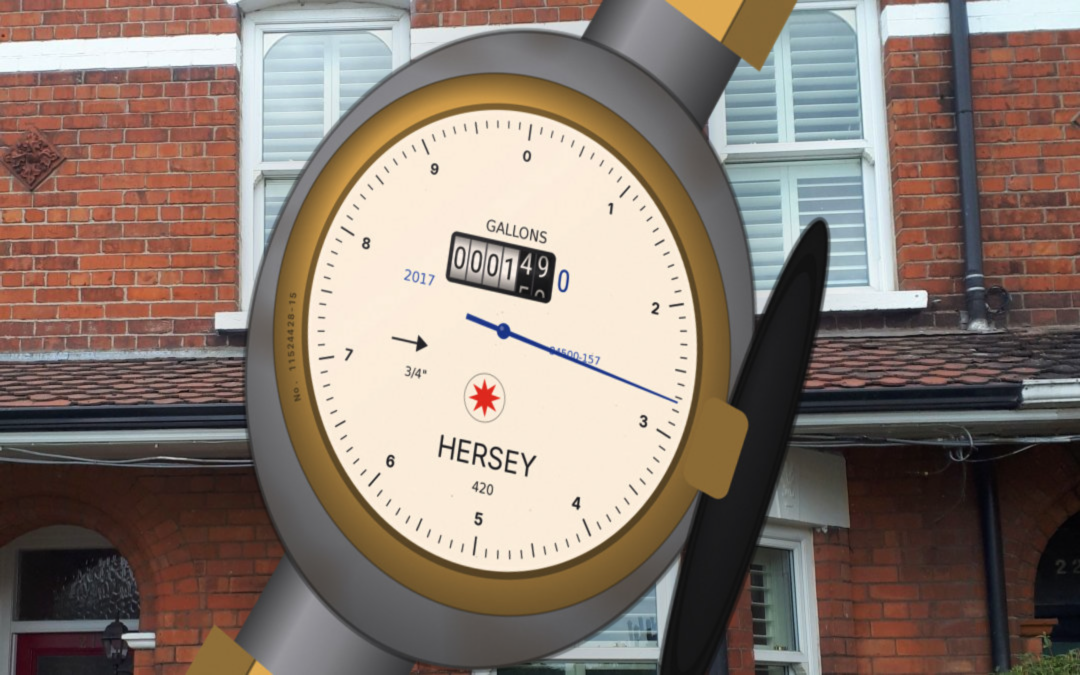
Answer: 1492.7 gal
